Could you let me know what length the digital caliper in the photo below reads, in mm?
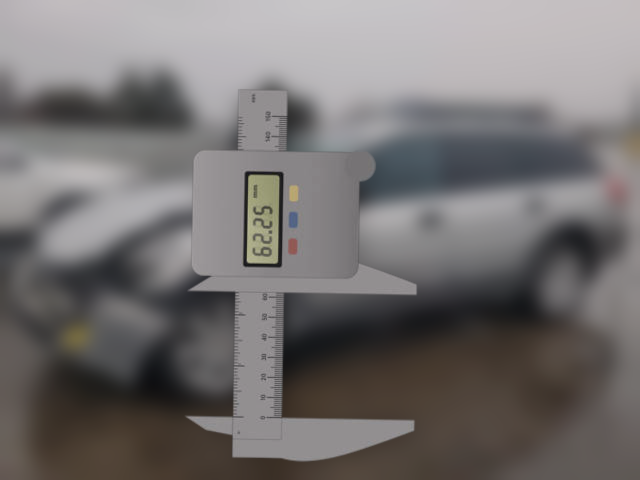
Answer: 62.25 mm
